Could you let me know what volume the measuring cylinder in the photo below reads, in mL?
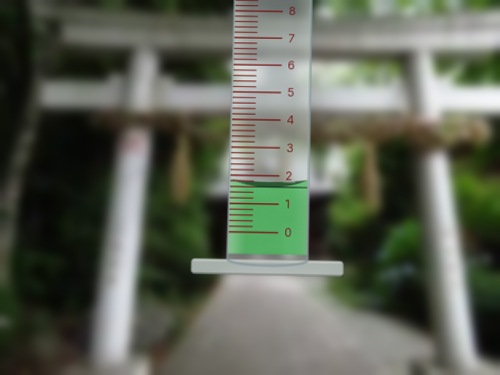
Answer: 1.6 mL
